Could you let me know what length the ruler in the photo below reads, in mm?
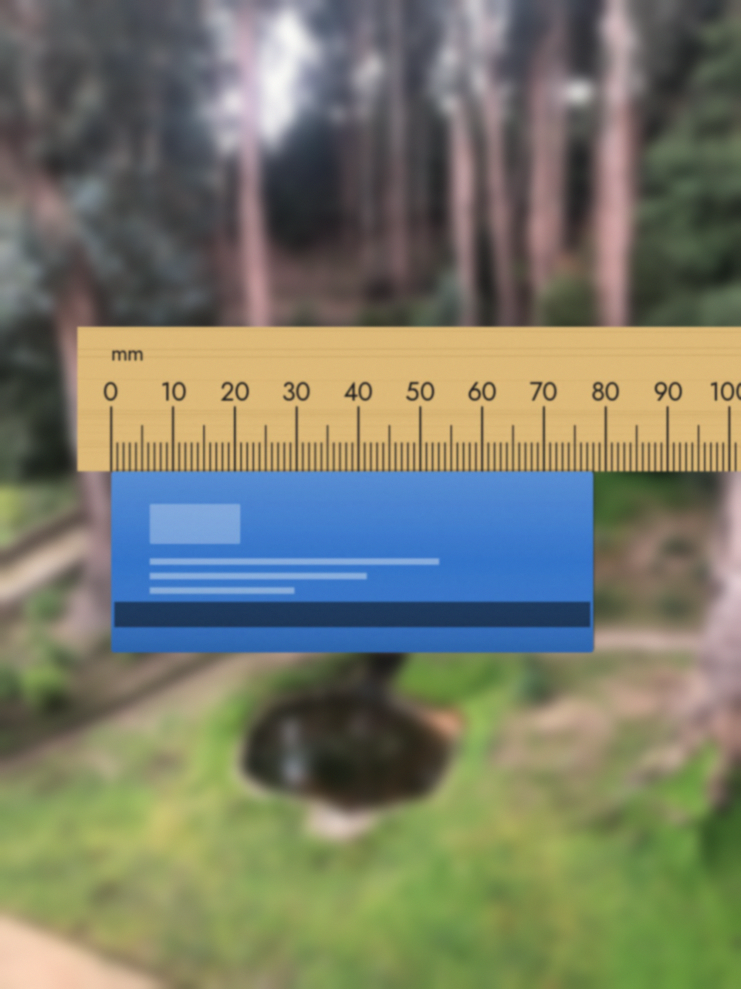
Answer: 78 mm
